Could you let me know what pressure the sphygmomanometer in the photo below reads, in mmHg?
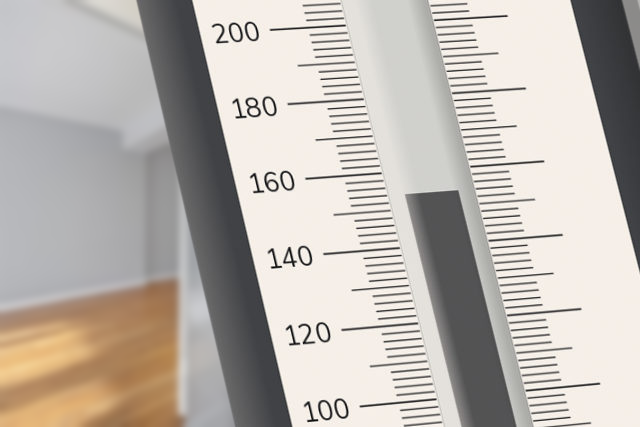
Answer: 154 mmHg
